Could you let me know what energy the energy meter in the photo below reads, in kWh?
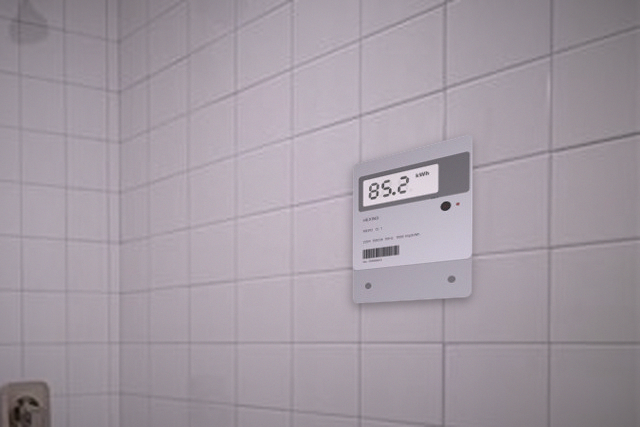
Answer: 85.2 kWh
